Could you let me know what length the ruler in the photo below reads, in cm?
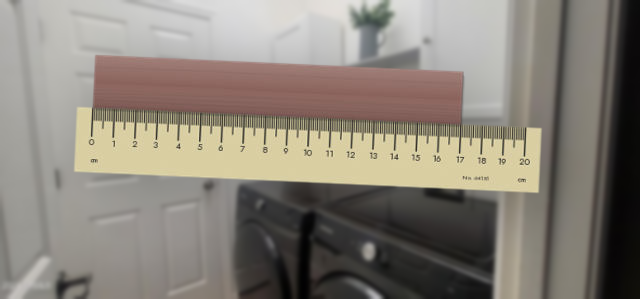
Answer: 17 cm
